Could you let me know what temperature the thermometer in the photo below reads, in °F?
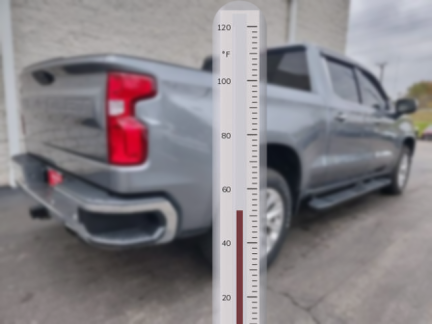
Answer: 52 °F
